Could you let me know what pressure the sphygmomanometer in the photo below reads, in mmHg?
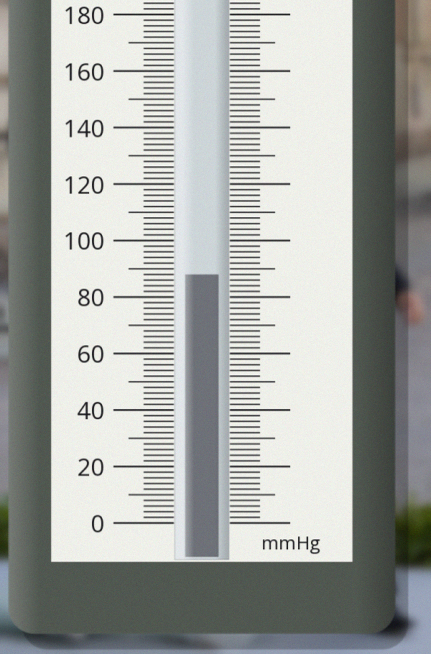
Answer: 88 mmHg
